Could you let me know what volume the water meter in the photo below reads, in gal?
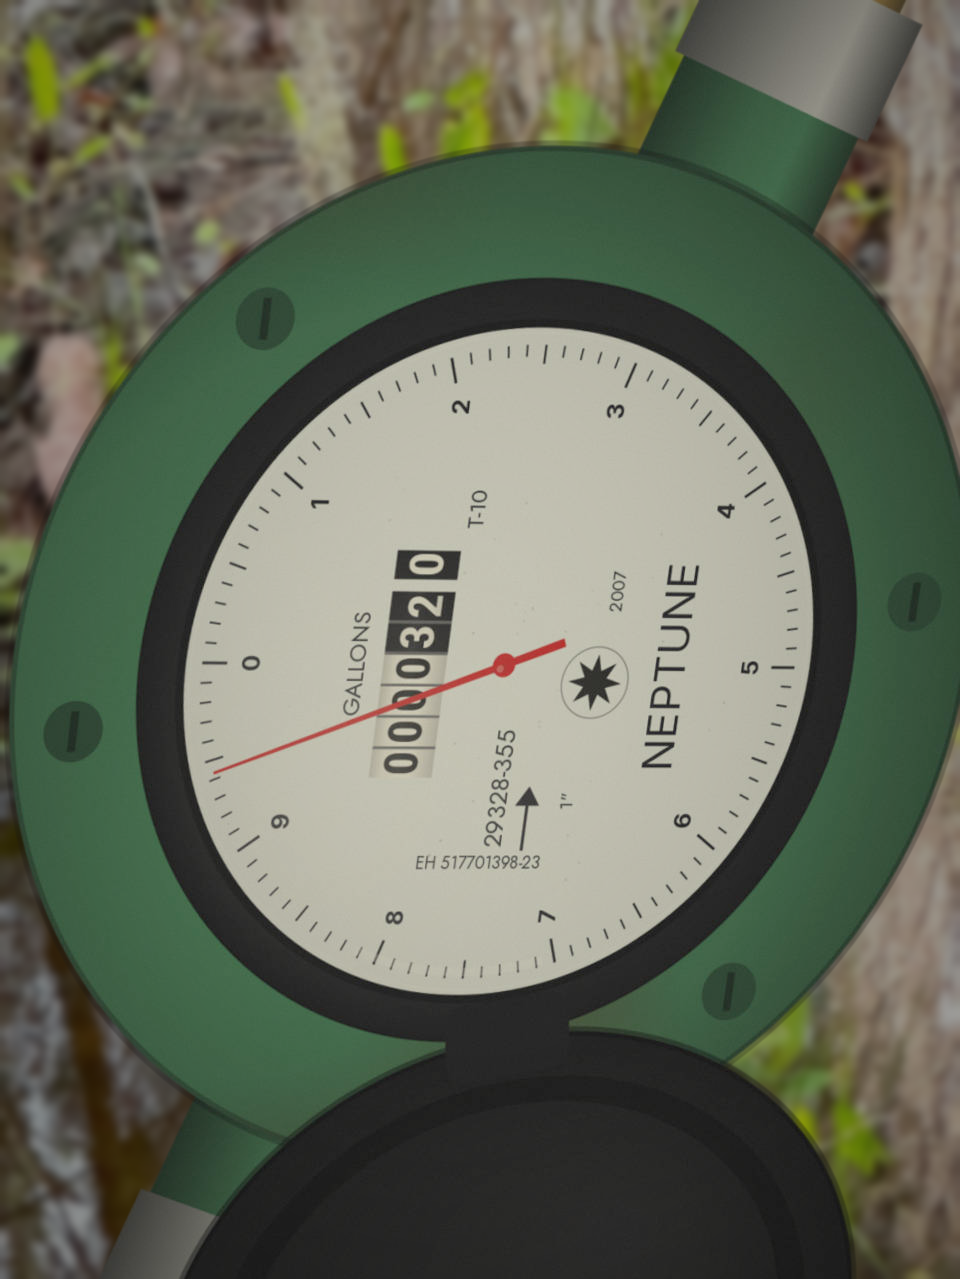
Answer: 319.4 gal
